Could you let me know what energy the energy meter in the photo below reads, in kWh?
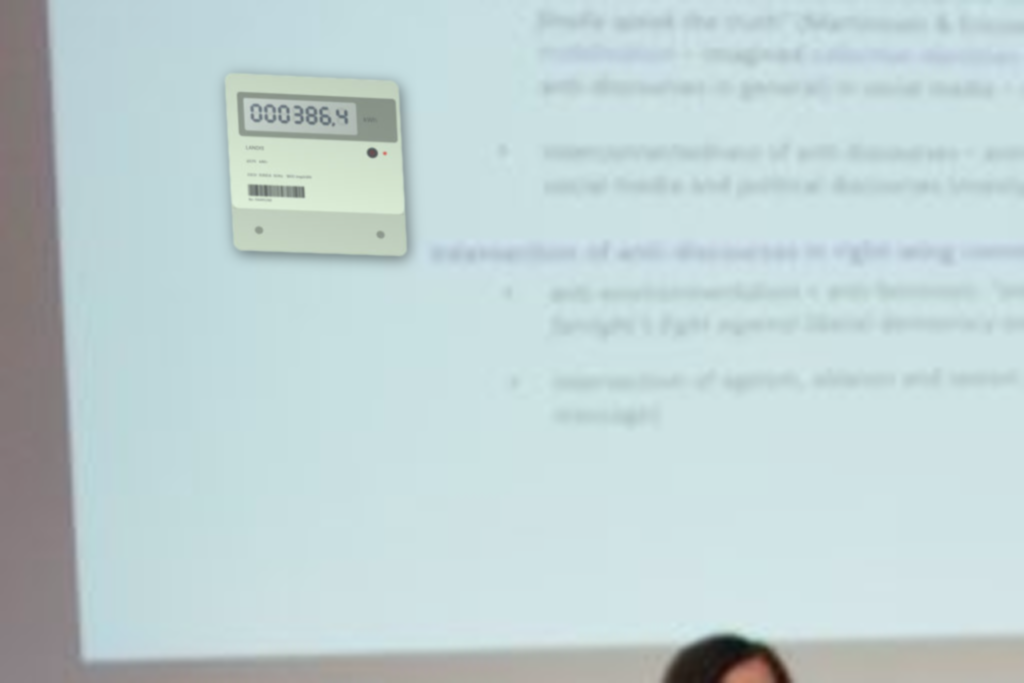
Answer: 386.4 kWh
